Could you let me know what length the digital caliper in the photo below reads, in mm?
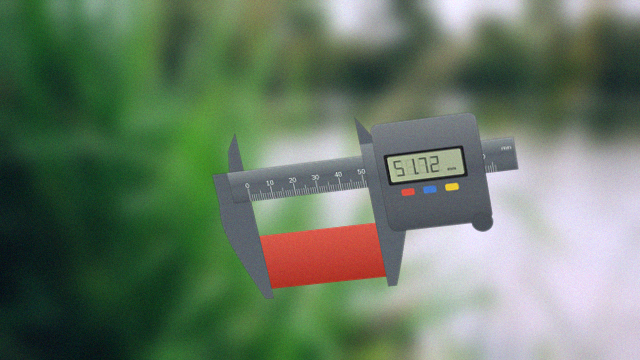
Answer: 51.72 mm
